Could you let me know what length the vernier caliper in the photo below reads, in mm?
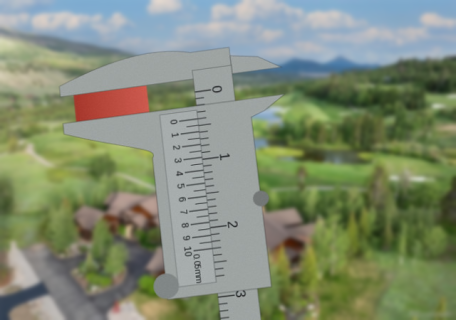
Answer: 4.0 mm
